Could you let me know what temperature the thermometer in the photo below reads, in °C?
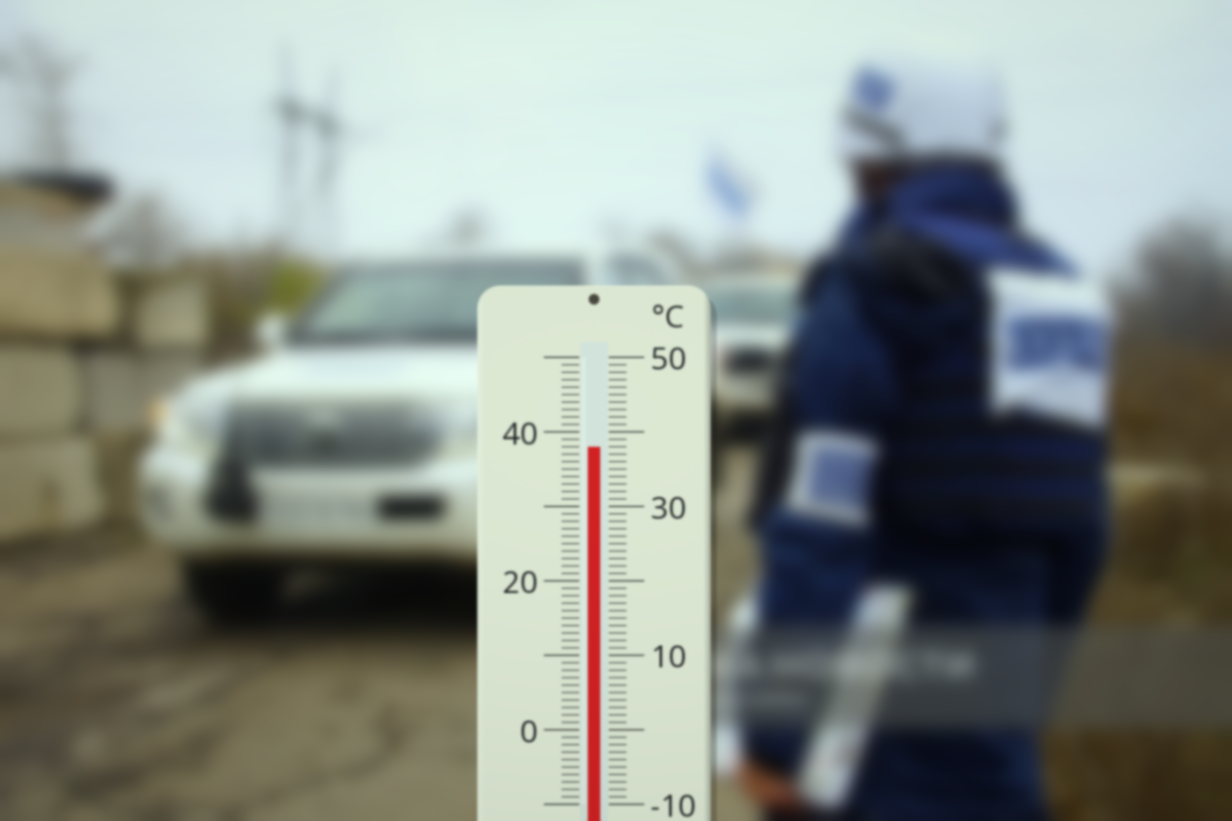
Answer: 38 °C
